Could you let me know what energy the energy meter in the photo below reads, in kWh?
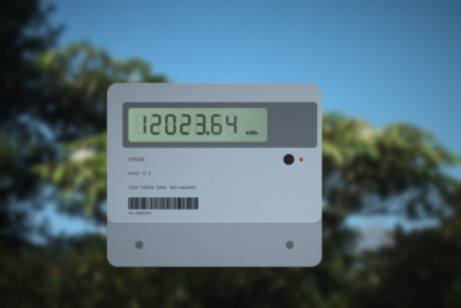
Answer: 12023.64 kWh
